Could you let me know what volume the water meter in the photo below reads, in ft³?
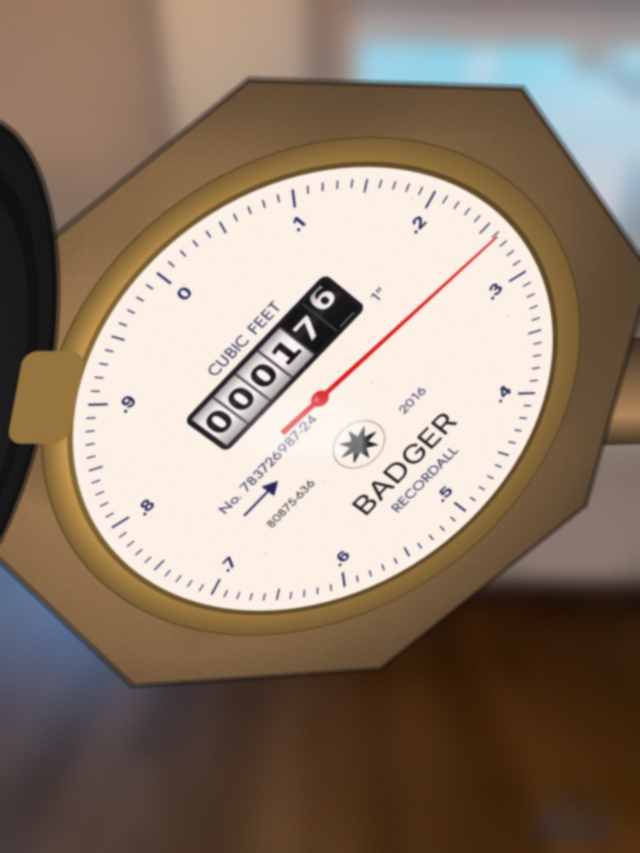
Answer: 176.26 ft³
